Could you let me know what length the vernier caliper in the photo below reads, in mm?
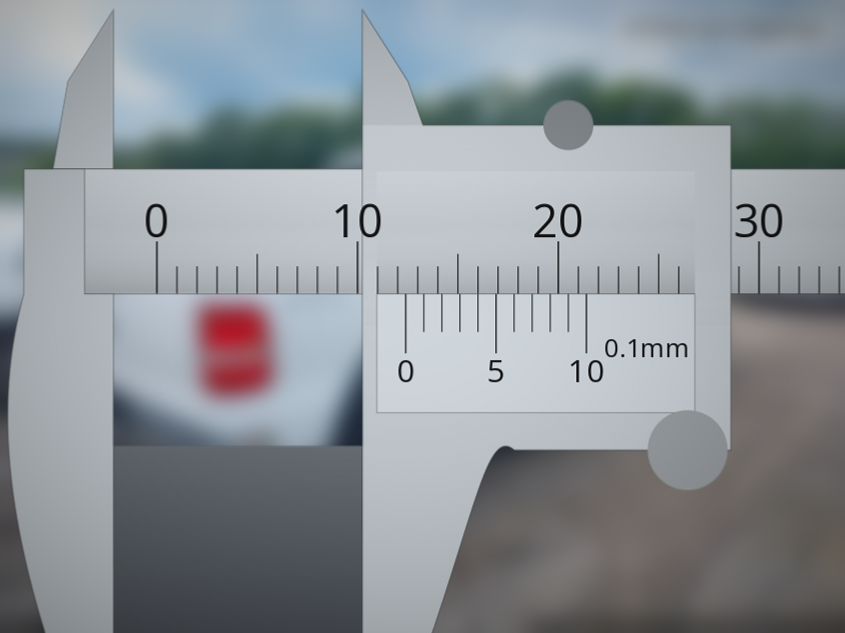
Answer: 12.4 mm
